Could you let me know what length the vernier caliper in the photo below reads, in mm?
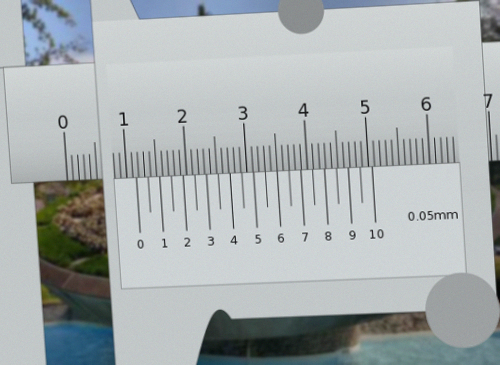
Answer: 11.6 mm
